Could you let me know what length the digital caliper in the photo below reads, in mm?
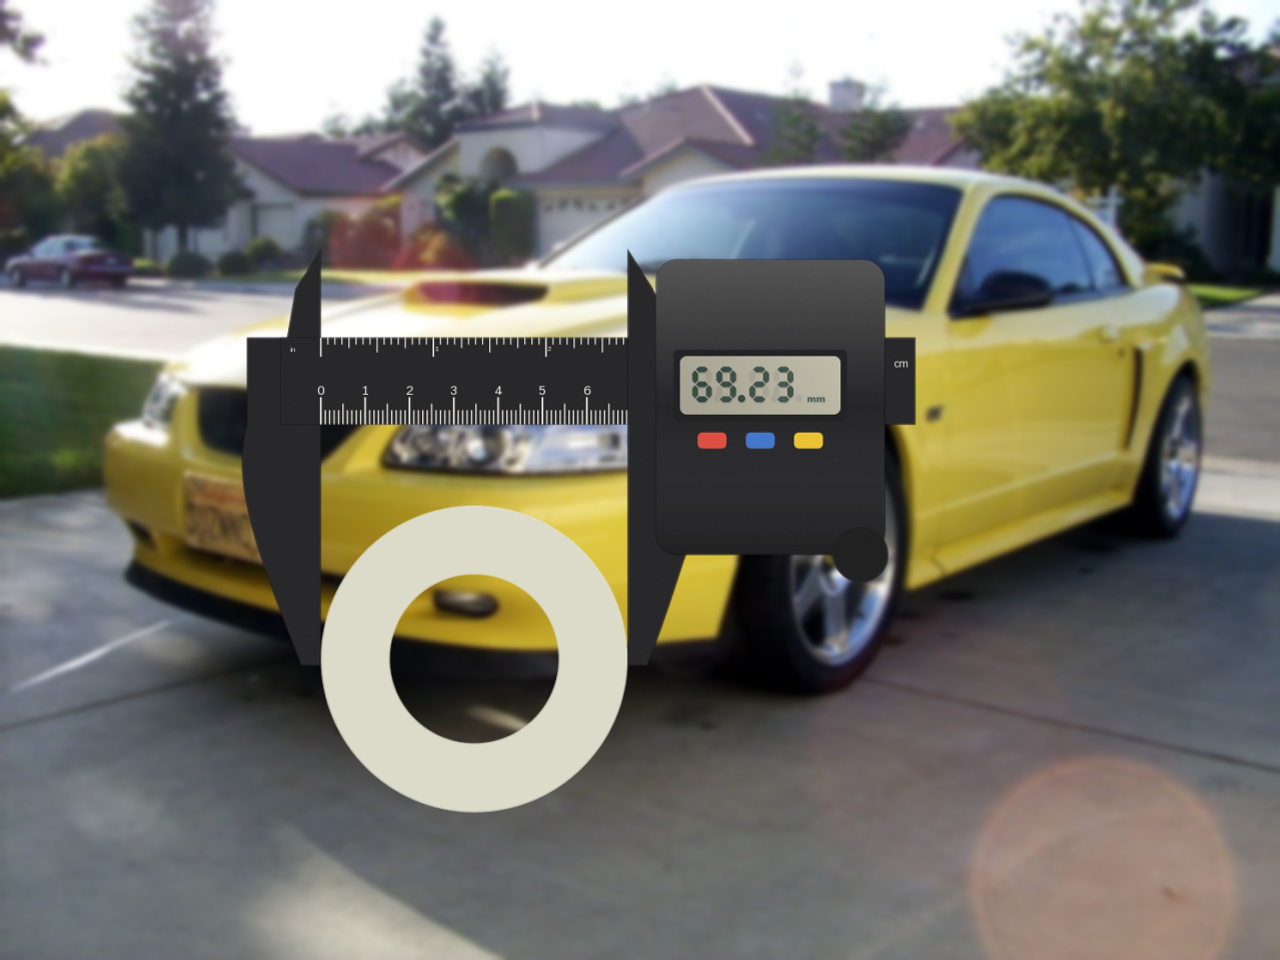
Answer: 69.23 mm
